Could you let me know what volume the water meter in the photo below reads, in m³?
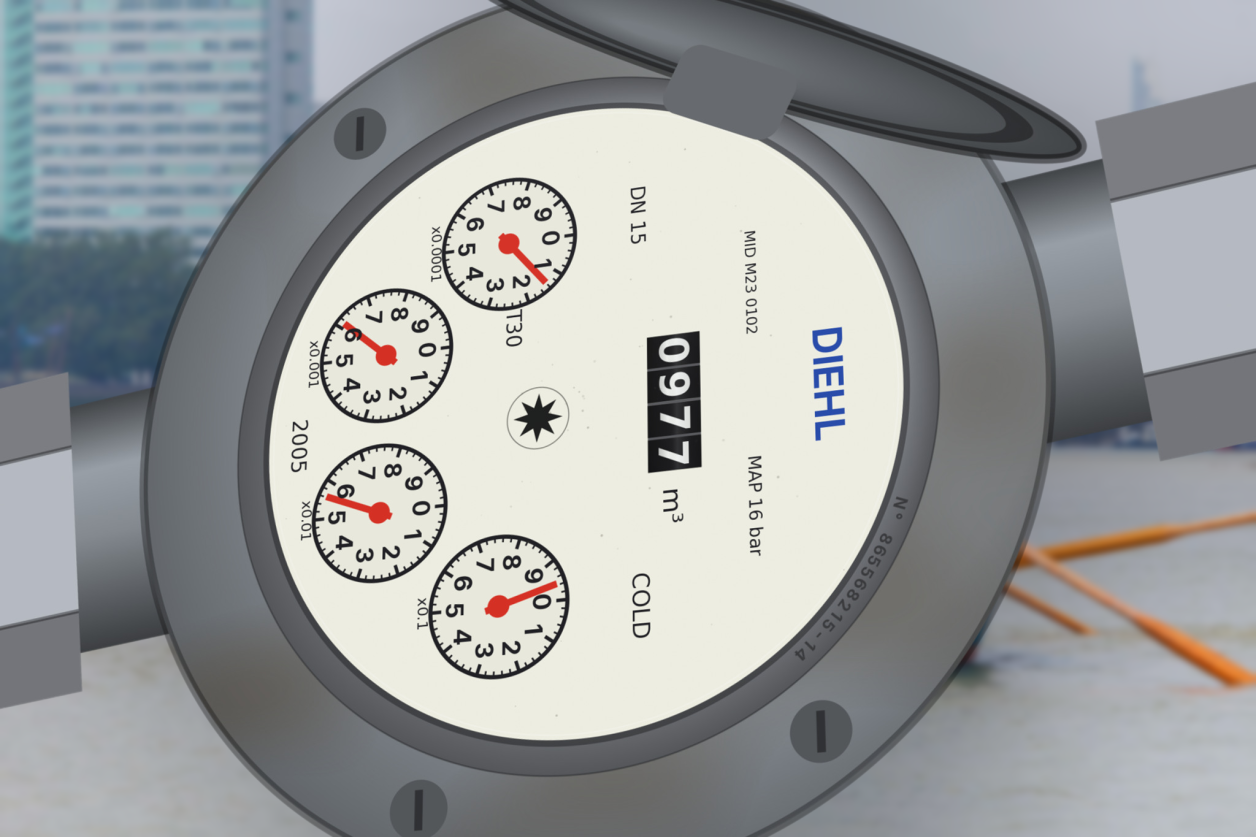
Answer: 976.9561 m³
